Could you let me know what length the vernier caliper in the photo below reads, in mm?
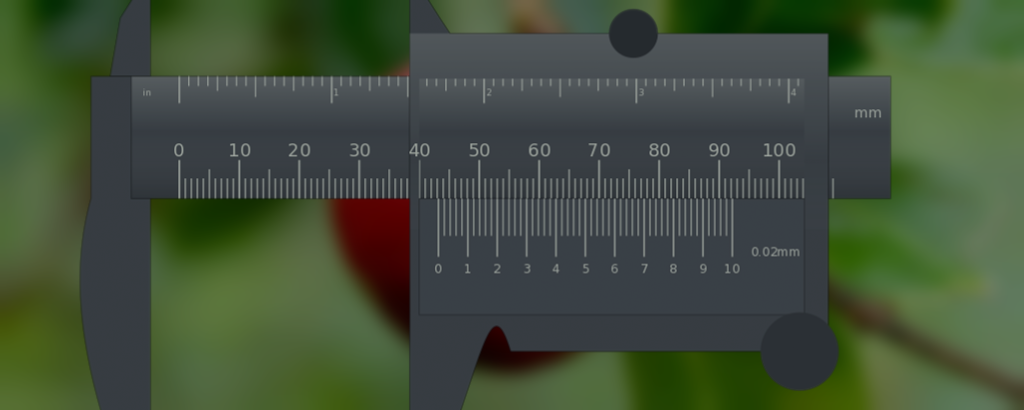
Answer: 43.2 mm
